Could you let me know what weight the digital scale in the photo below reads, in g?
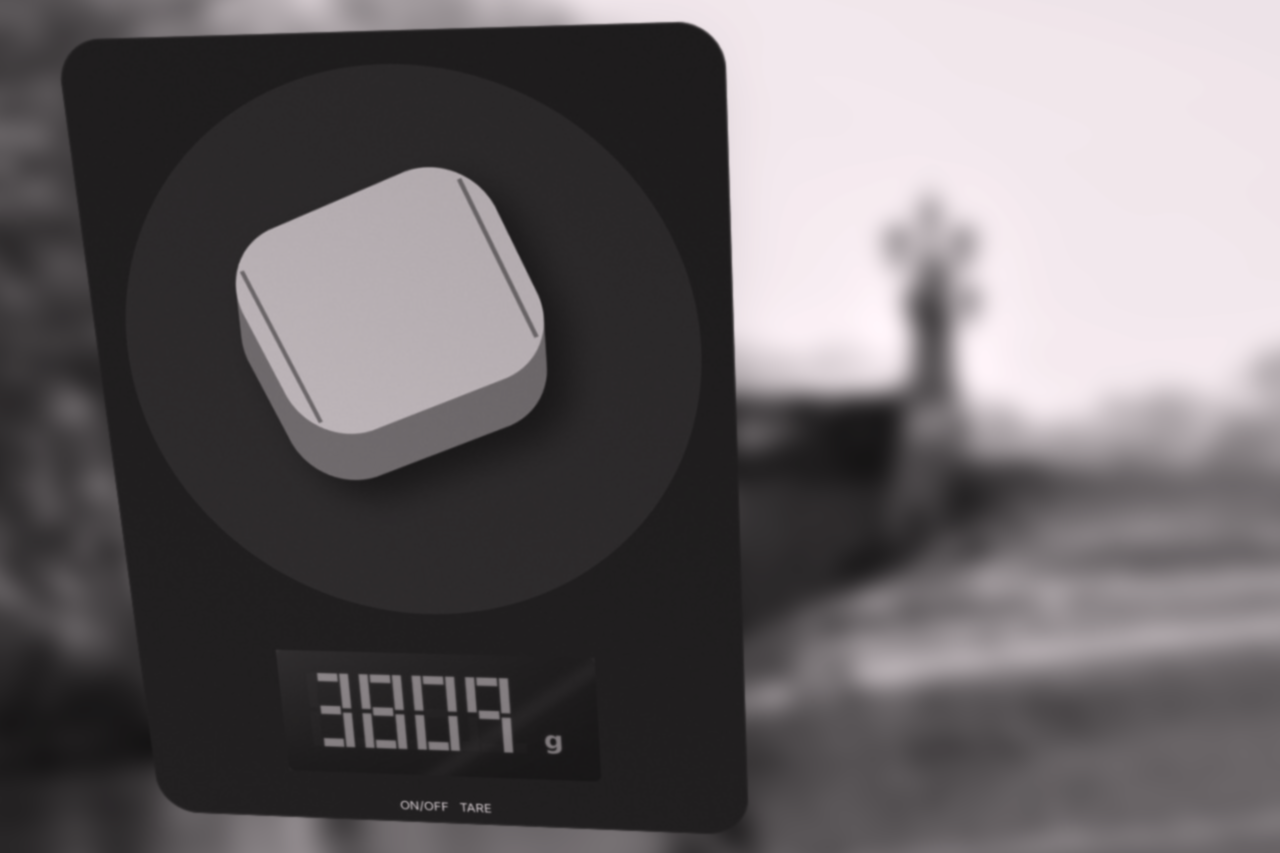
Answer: 3809 g
